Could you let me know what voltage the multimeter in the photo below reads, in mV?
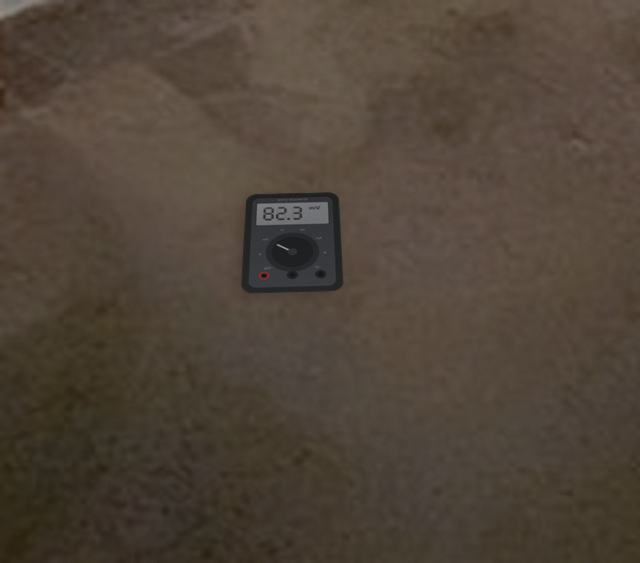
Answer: 82.3 mV
